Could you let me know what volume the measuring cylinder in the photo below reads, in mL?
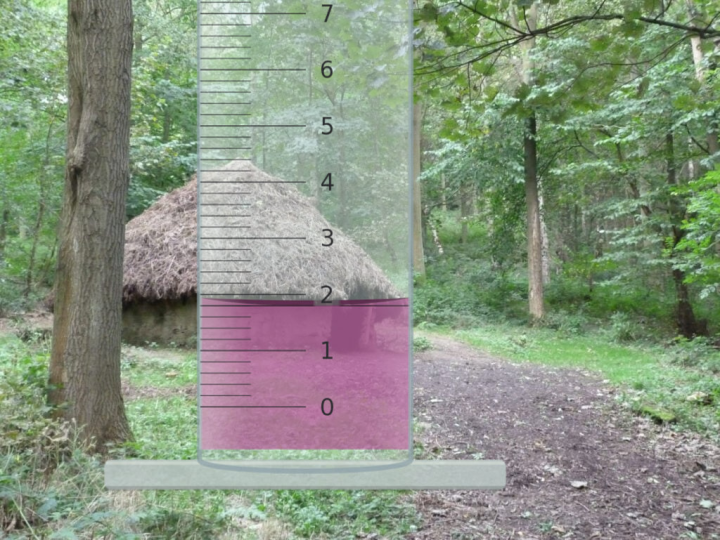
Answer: 1.8 mL
